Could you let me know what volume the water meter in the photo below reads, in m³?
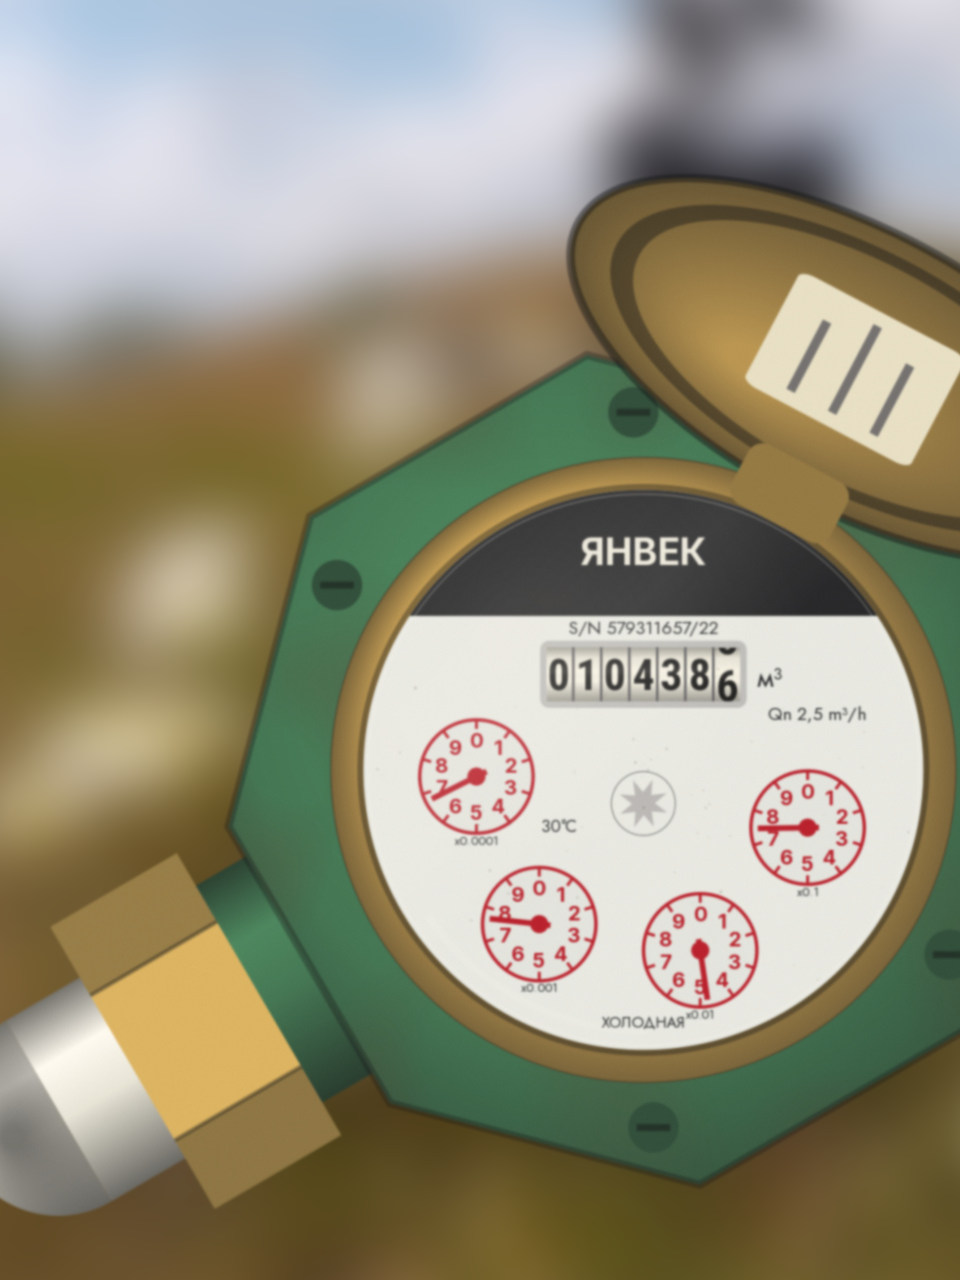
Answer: 104385.7476 m³
